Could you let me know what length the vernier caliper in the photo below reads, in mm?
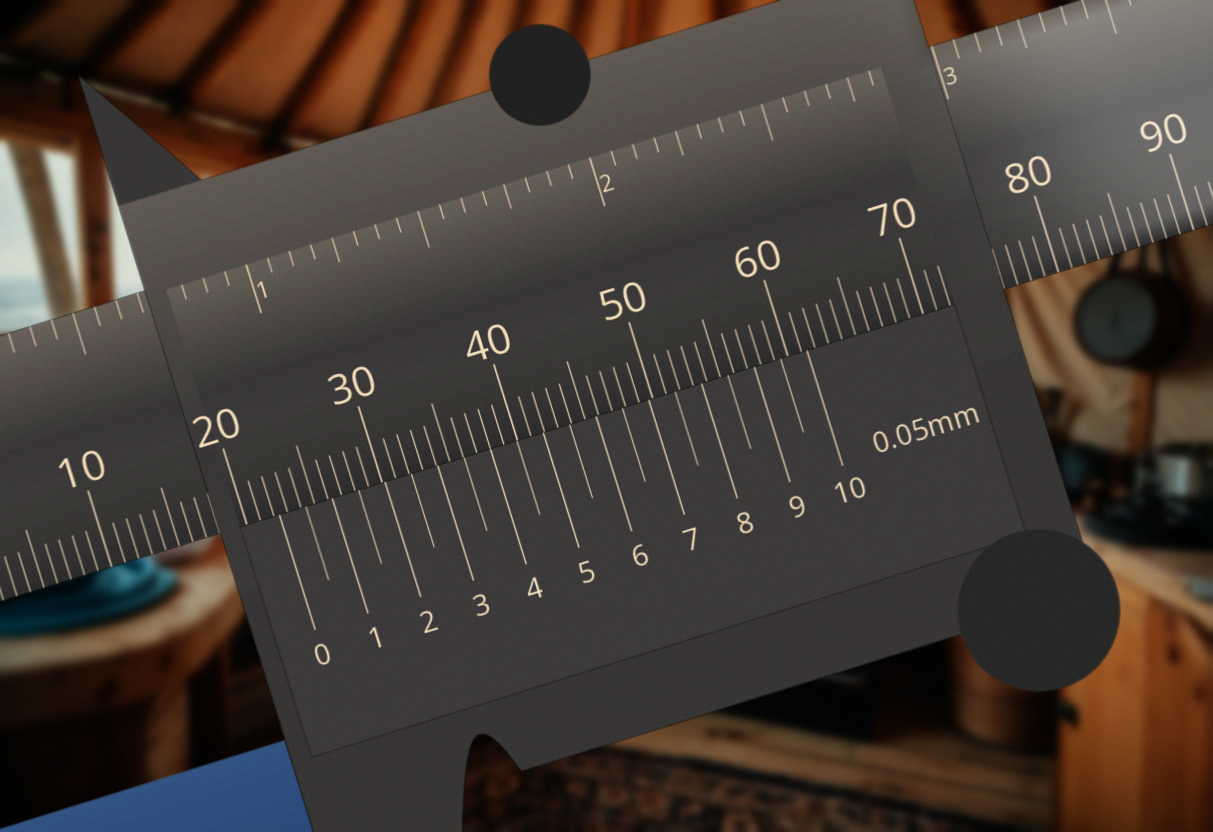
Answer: 22.4 mm
